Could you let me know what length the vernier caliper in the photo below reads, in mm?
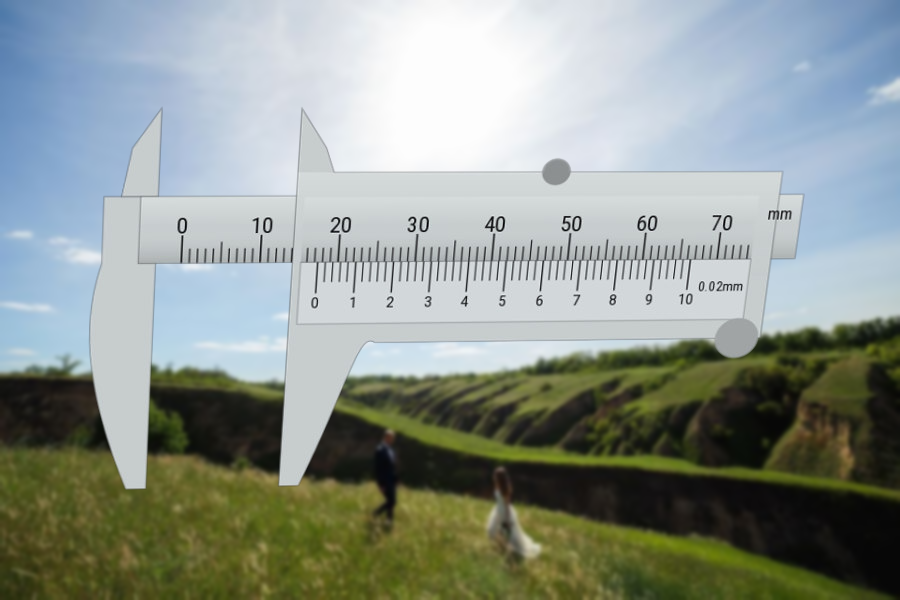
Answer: 17.4 mm
